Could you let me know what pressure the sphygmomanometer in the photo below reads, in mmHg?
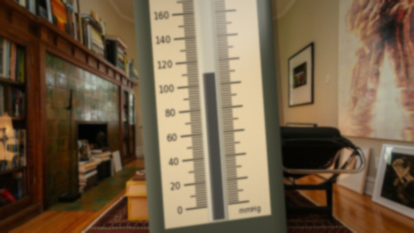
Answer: 110 mmHg
